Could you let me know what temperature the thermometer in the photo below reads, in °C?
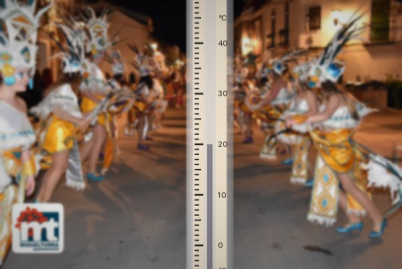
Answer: 20 °C
